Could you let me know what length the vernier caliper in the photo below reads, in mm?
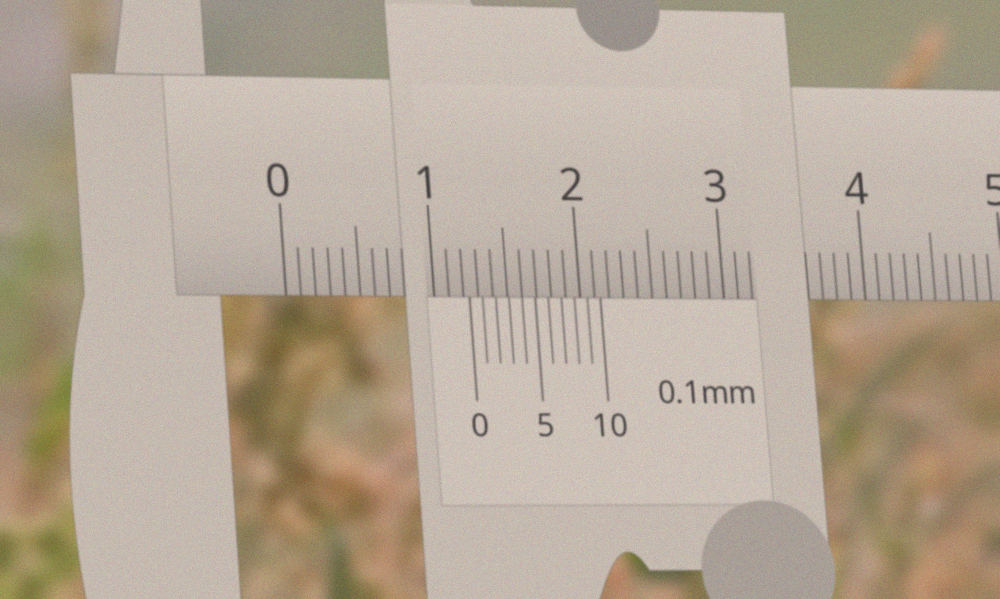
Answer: 12.4 mm
